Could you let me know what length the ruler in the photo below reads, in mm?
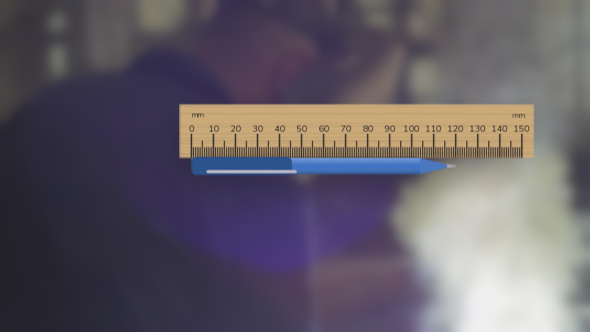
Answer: 120 mm
